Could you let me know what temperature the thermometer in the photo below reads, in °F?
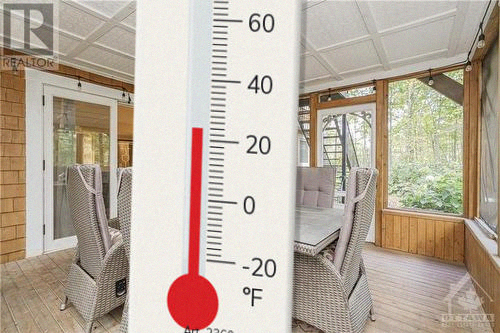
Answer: 24 °F
